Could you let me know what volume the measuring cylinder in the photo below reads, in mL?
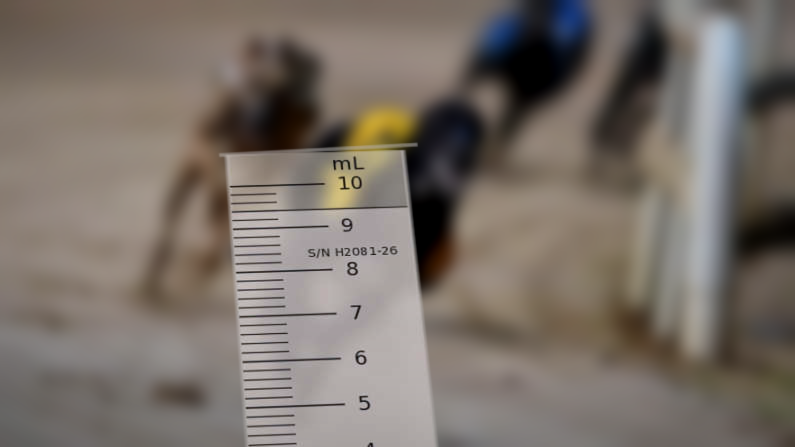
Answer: 9.4 mL
